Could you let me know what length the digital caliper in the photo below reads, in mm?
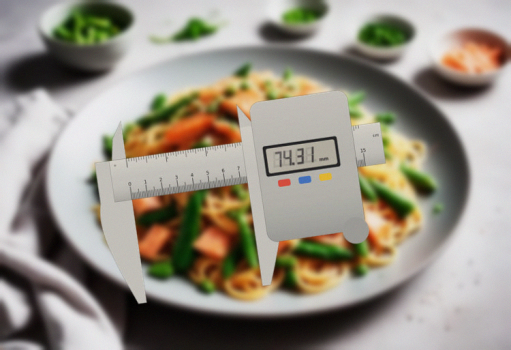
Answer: 74.31 mm
